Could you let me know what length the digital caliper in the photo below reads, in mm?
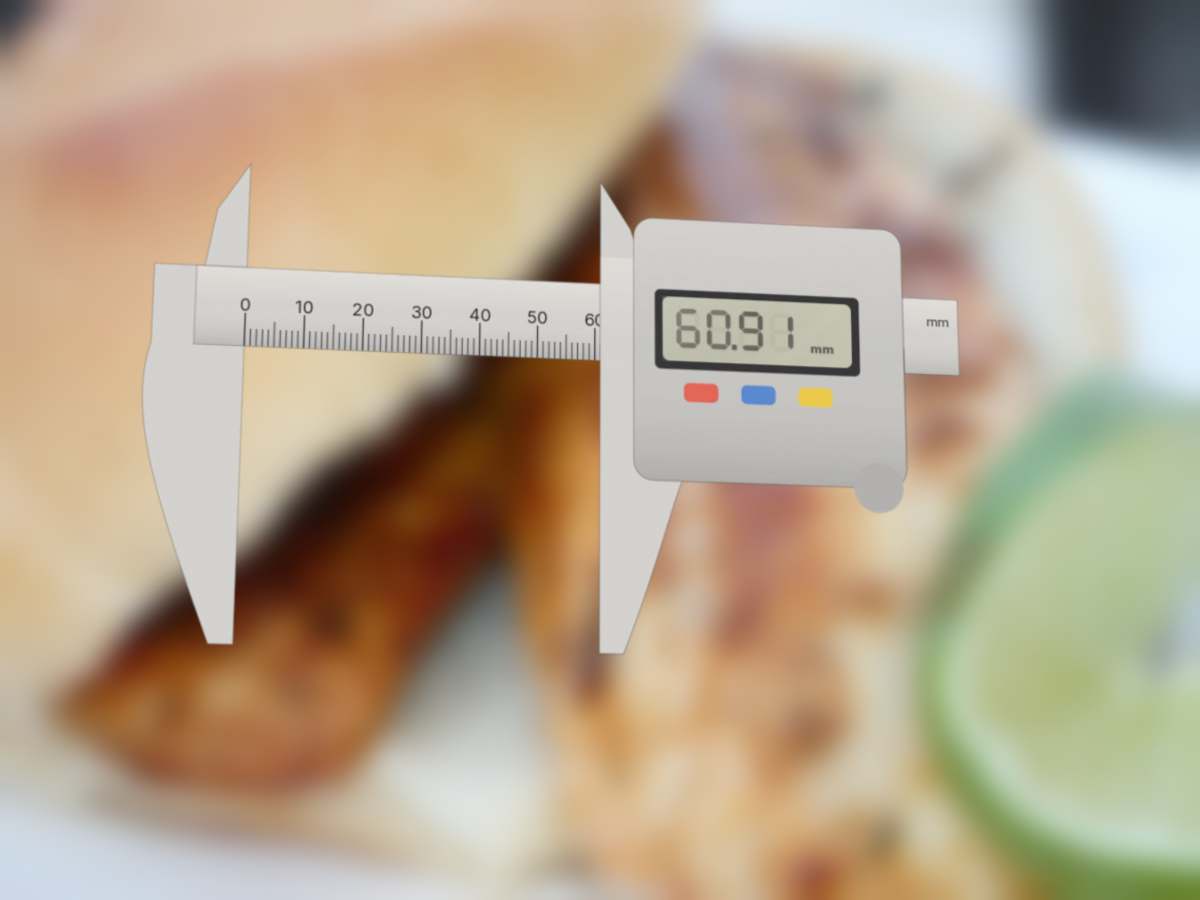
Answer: 60.91 mm
